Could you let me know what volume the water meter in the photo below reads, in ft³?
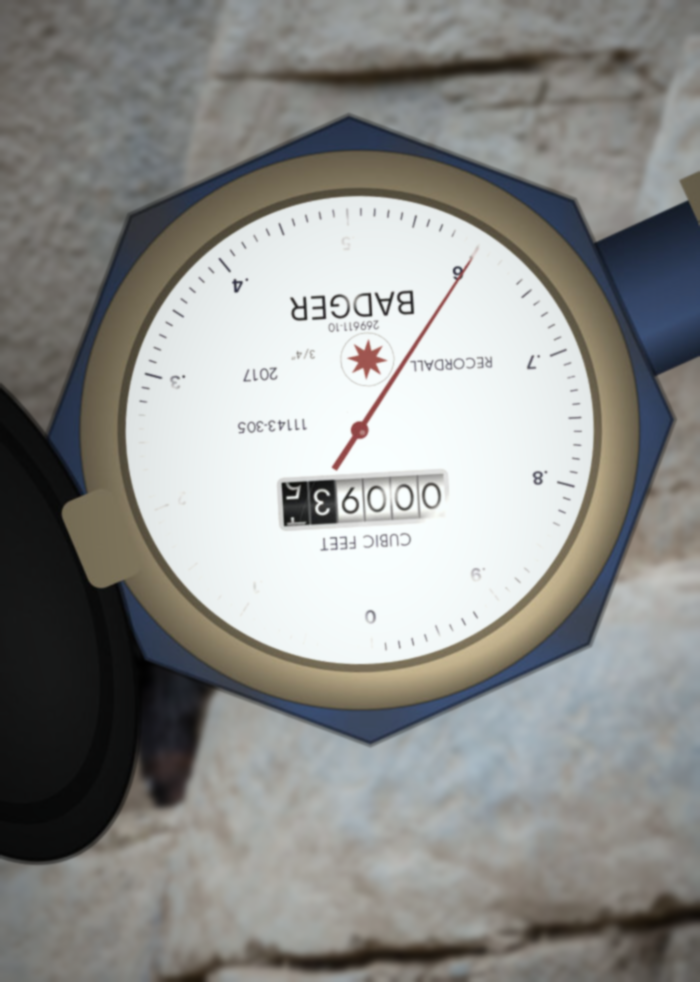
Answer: 934.60 ft³
